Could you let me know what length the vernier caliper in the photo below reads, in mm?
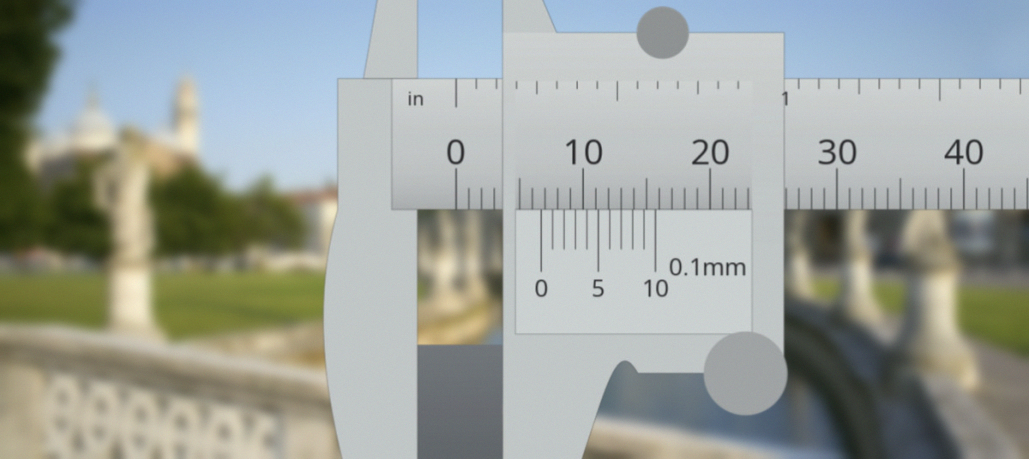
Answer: 6.7 mm
